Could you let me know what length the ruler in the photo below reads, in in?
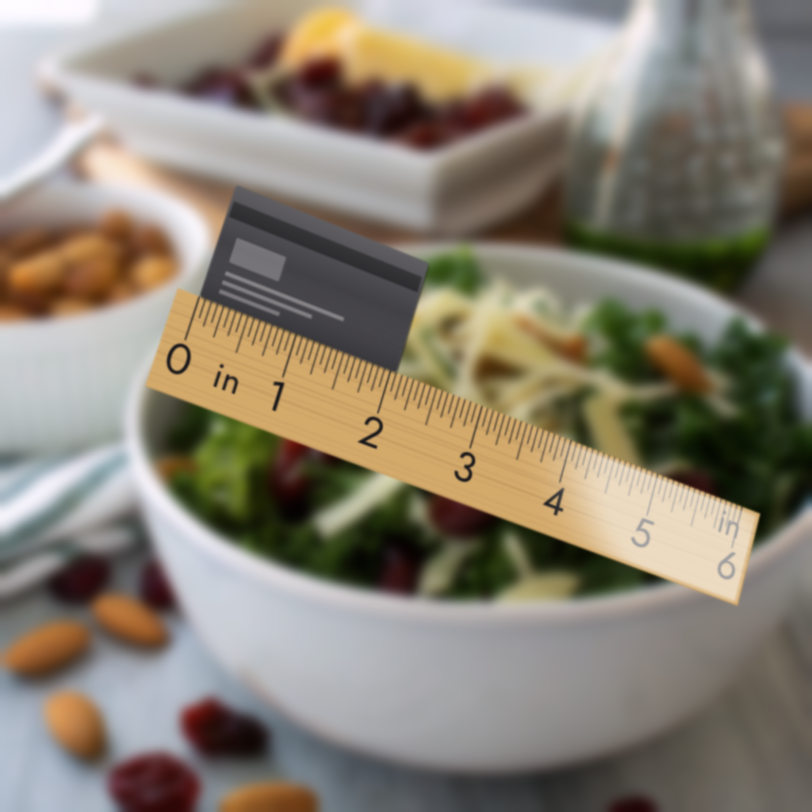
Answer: 2.0625 in
